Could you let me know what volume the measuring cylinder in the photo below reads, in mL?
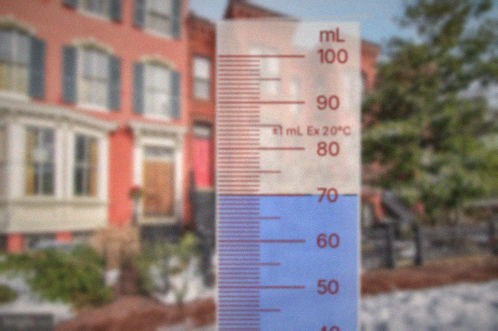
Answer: 70 mL
